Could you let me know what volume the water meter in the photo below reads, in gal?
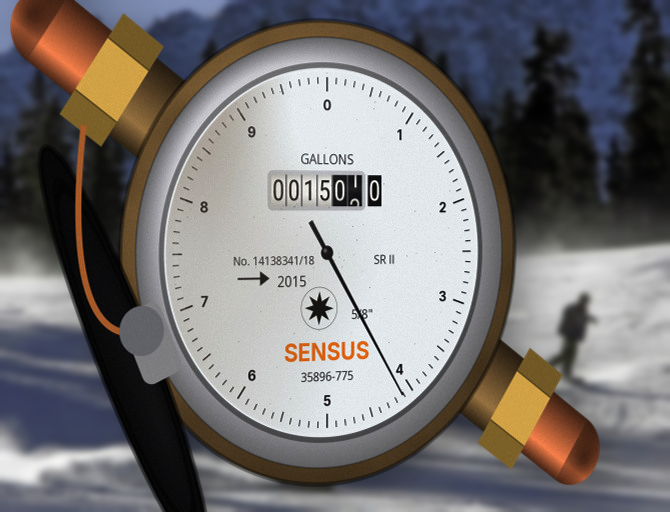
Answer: 15014.1 gal
